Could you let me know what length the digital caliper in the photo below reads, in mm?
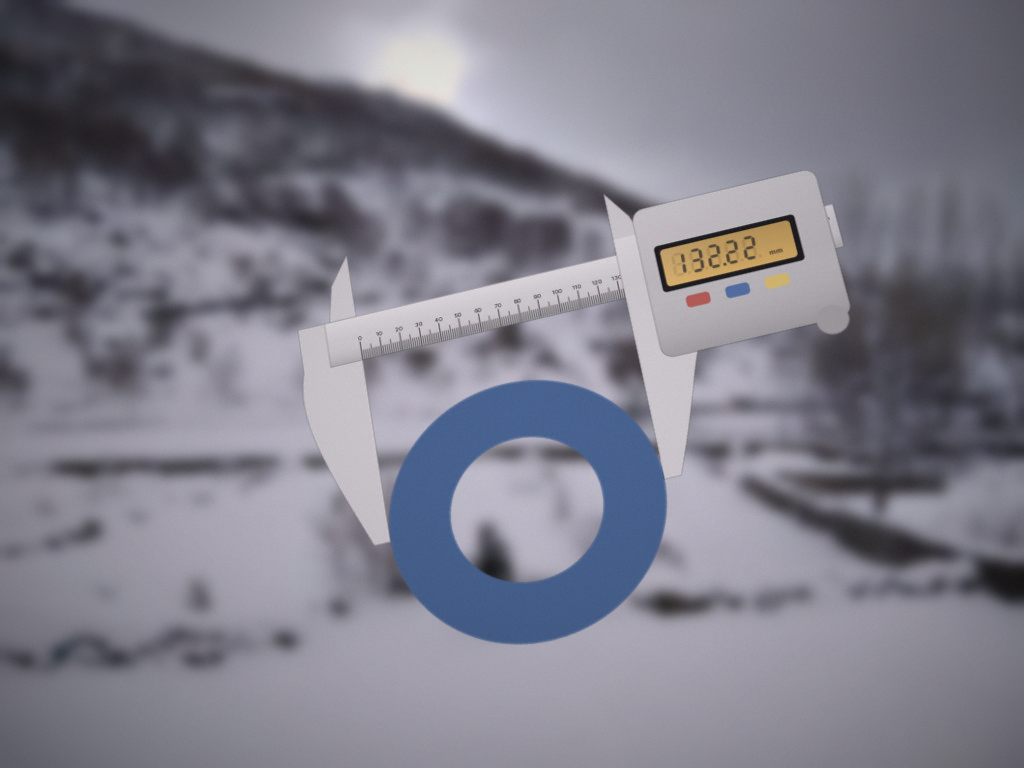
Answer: 132.22 mm
